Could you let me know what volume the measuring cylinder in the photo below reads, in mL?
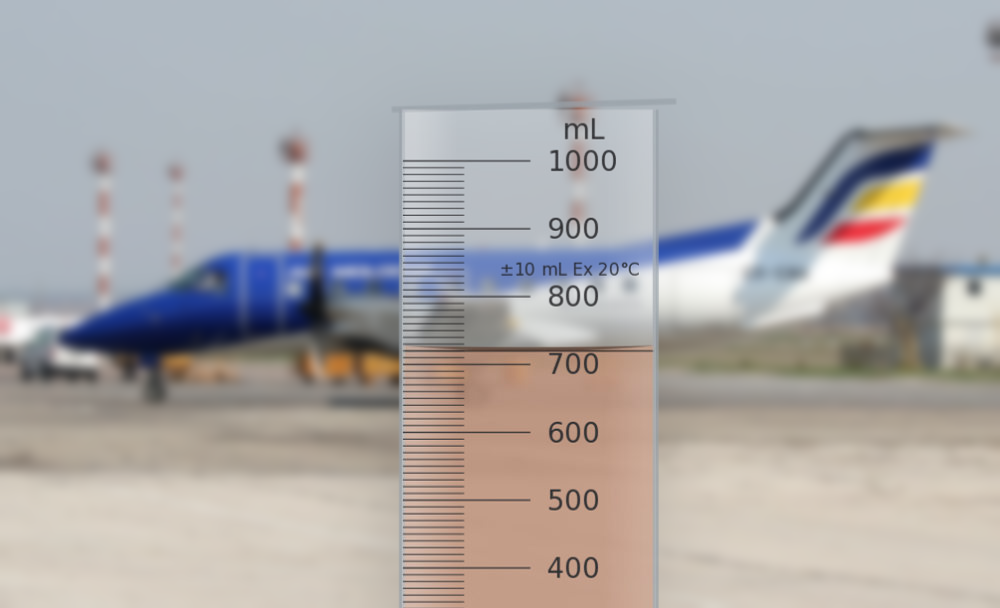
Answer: 720 mL
